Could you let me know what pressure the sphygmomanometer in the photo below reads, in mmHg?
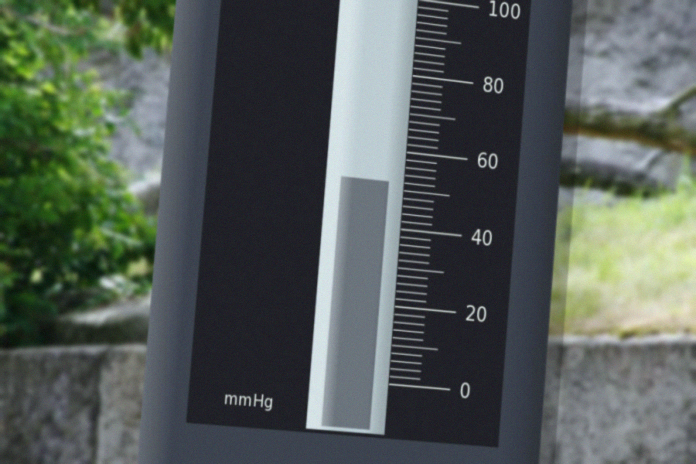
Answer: 52 mmHg
